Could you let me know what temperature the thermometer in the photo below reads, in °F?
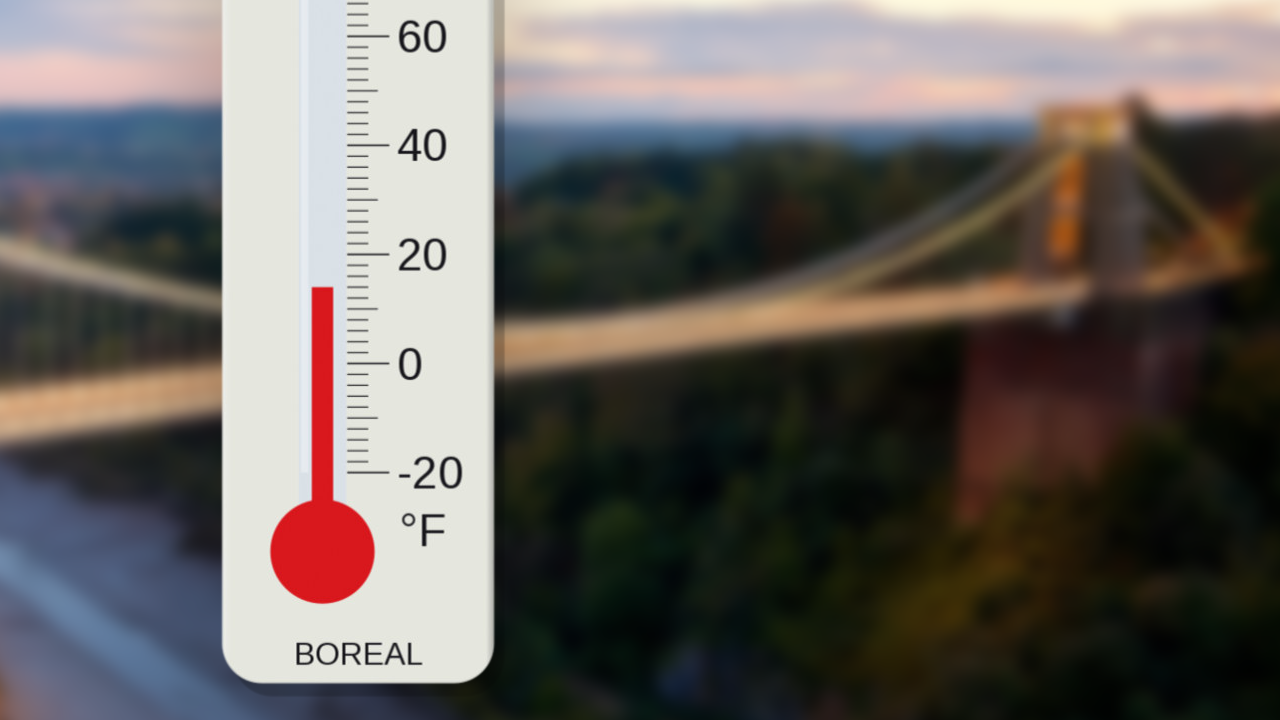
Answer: 14 °F
